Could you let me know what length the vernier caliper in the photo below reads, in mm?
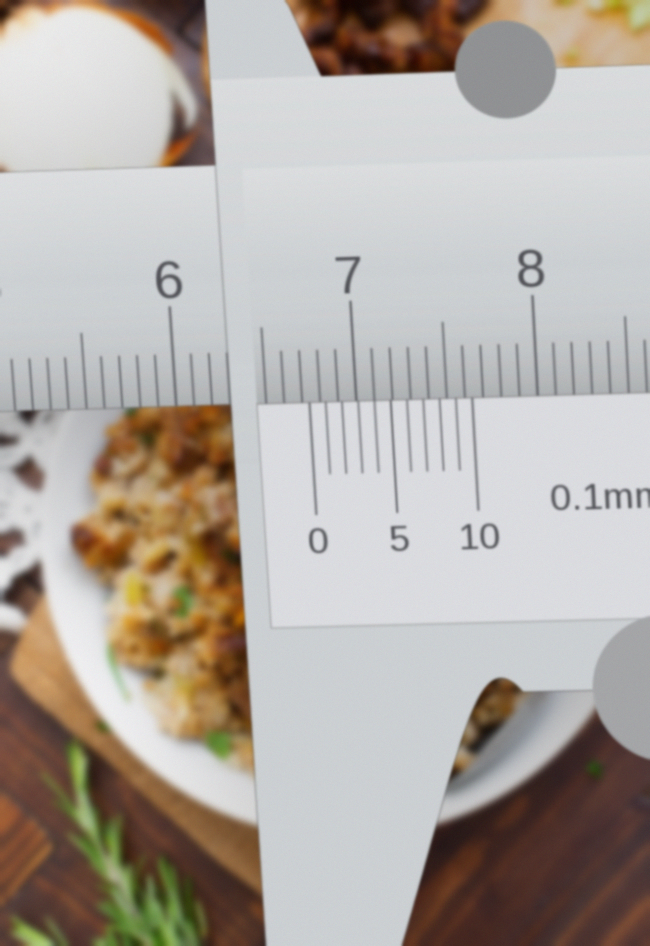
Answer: 67.4 mm
